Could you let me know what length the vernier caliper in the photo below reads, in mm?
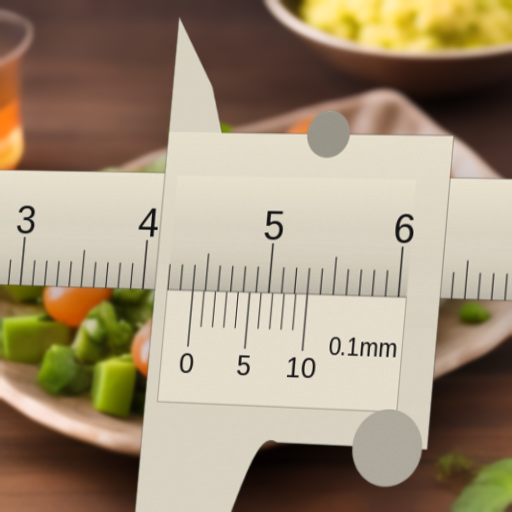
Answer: 44.0 mm
